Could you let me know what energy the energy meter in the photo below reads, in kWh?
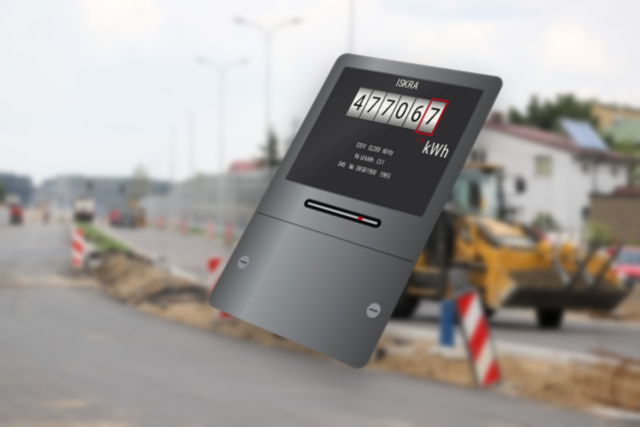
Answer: 47706.7 kWh
